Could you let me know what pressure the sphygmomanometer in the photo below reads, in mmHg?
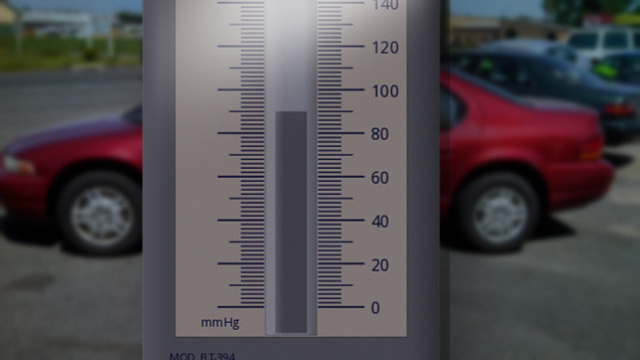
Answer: 90 mmHg
